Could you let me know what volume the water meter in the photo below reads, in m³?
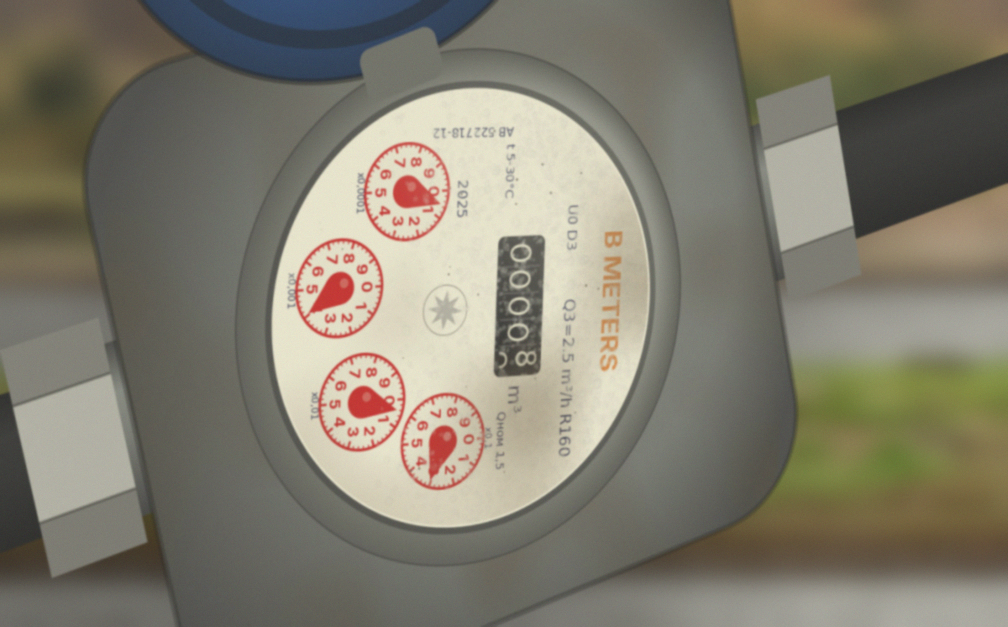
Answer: 8.3040 m³
